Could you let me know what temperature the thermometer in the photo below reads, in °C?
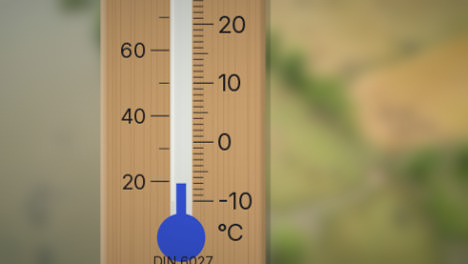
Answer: -7 °C
